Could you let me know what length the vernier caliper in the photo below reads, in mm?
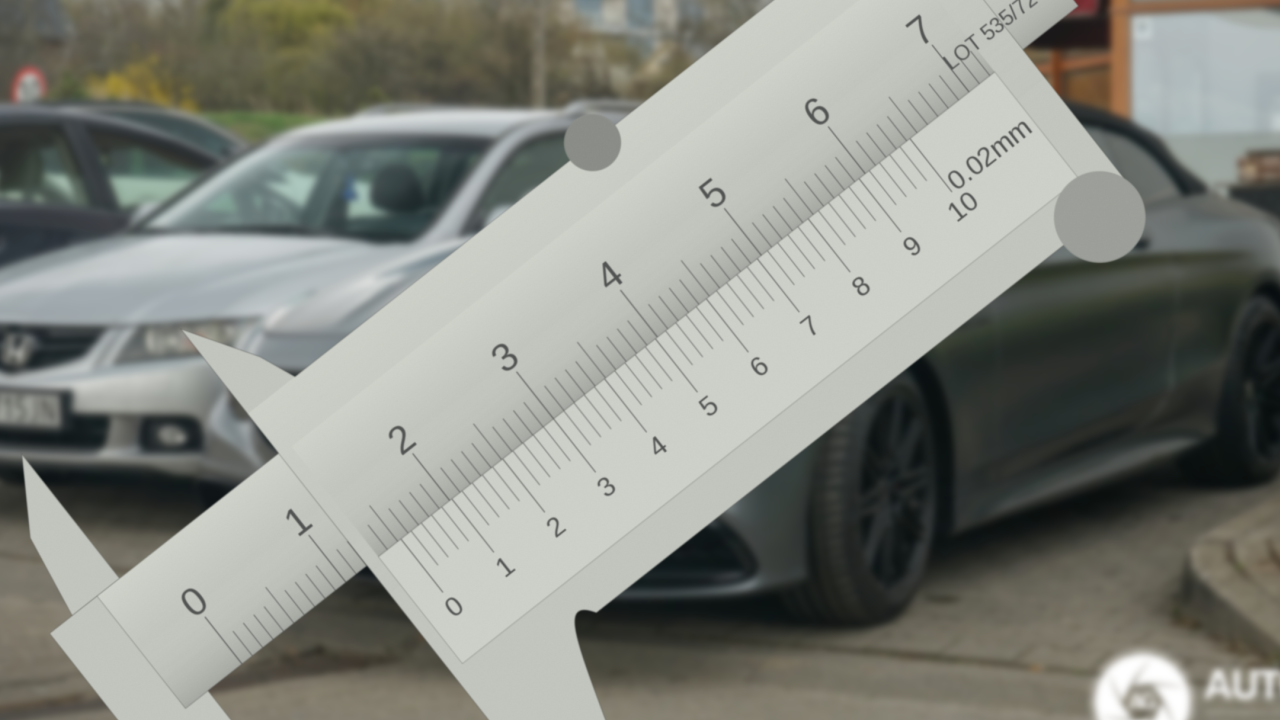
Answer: 15.3 mm
